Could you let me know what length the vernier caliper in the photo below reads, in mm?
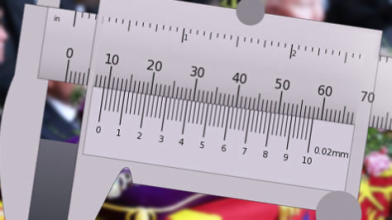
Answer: 9.0 mm
